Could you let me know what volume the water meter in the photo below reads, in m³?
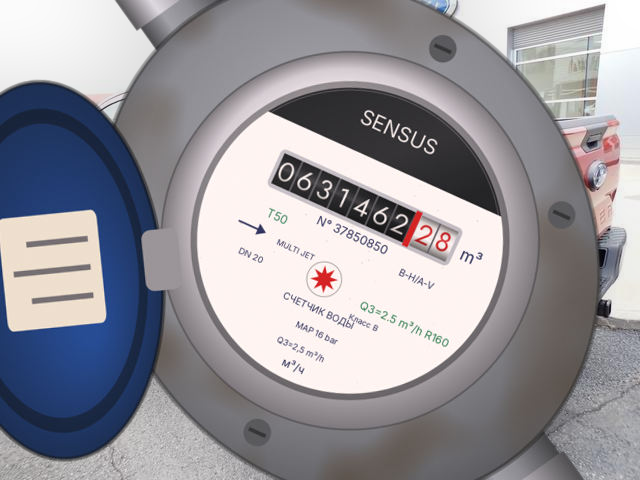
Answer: 631462.28 m³
